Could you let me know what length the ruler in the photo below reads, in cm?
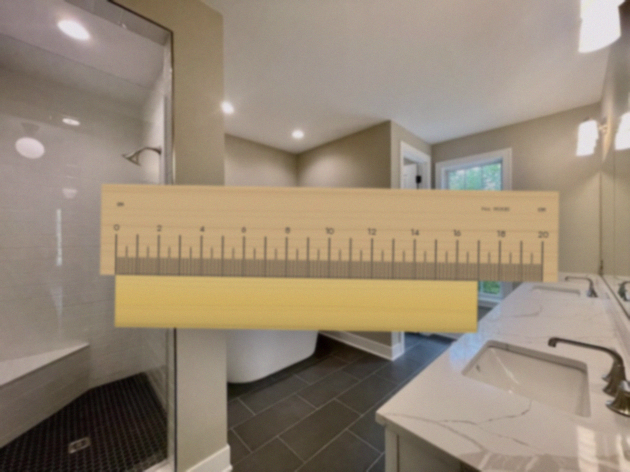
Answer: 17 cm
